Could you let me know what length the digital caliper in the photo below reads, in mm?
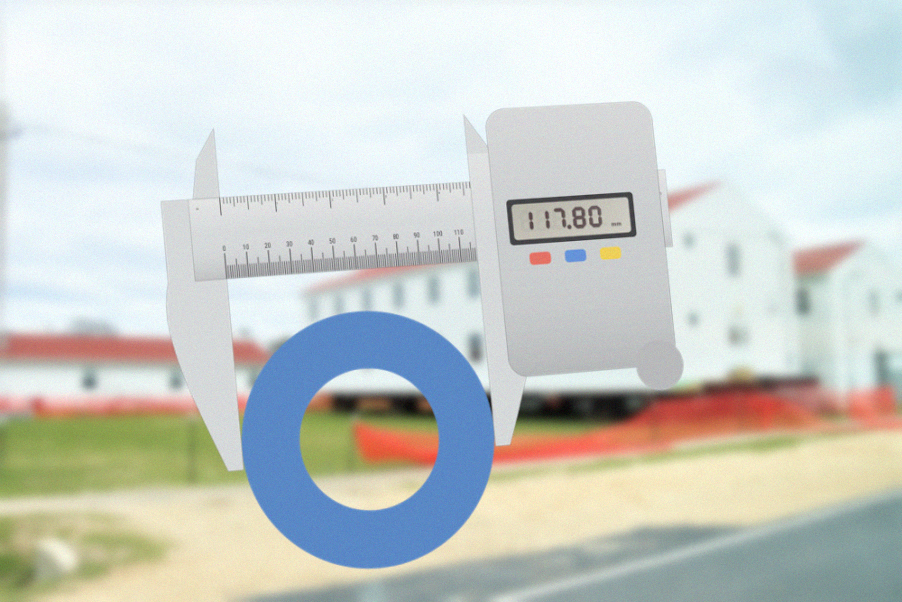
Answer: 117.80 mm
